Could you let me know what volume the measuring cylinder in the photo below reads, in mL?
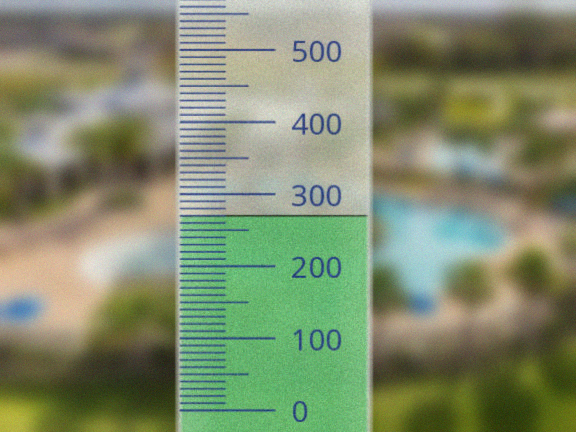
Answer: 270 mL
